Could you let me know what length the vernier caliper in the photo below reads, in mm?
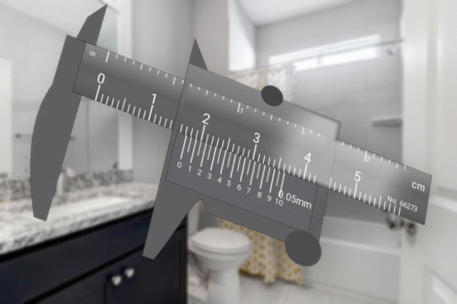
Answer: 17.2 mm
